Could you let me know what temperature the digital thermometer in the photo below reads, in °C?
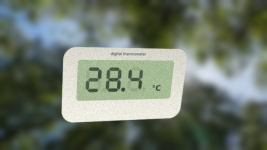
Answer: 28.4 °C
